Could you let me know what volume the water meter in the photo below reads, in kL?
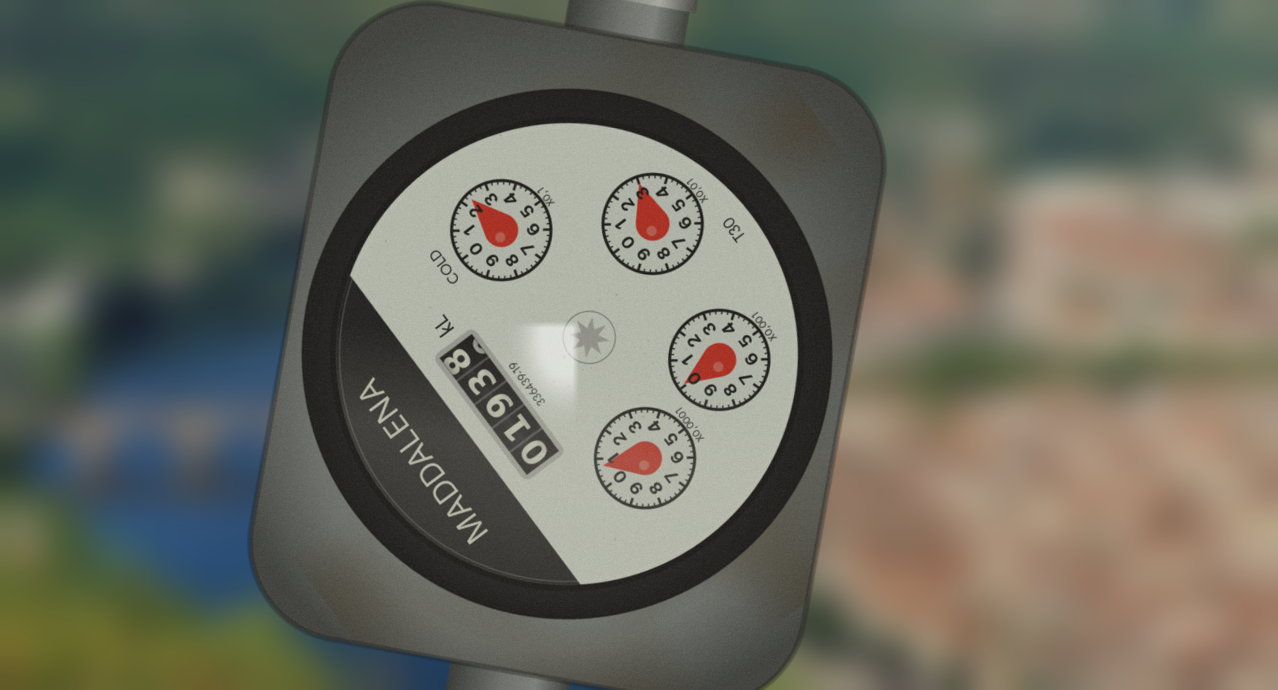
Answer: 1938.2300 kL
